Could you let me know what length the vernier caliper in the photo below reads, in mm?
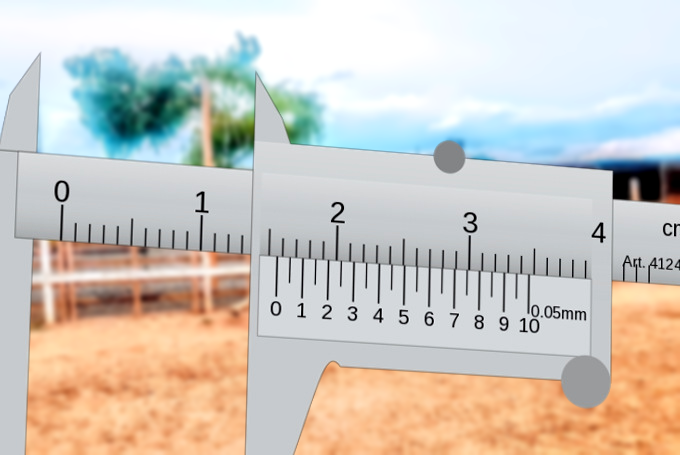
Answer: 15.6 mm
